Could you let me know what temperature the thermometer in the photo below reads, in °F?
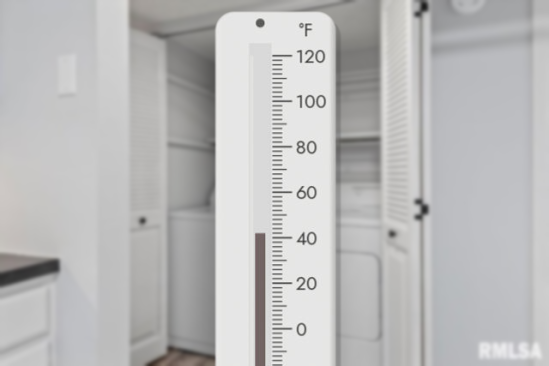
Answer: 42 °F
